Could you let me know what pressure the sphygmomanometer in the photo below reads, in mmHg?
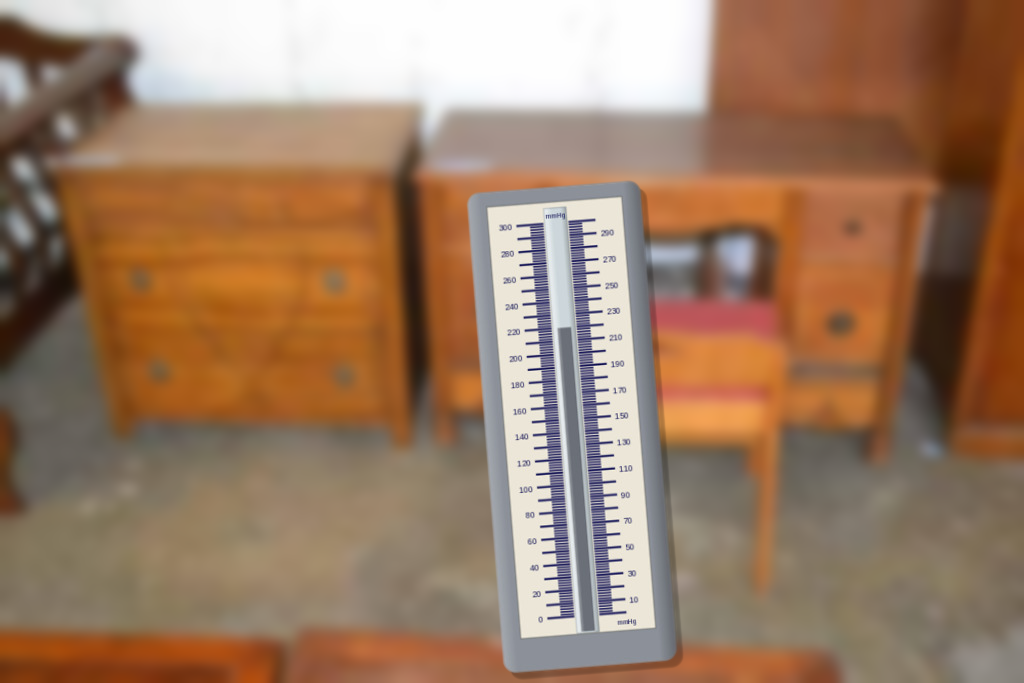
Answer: 220 mmHg
